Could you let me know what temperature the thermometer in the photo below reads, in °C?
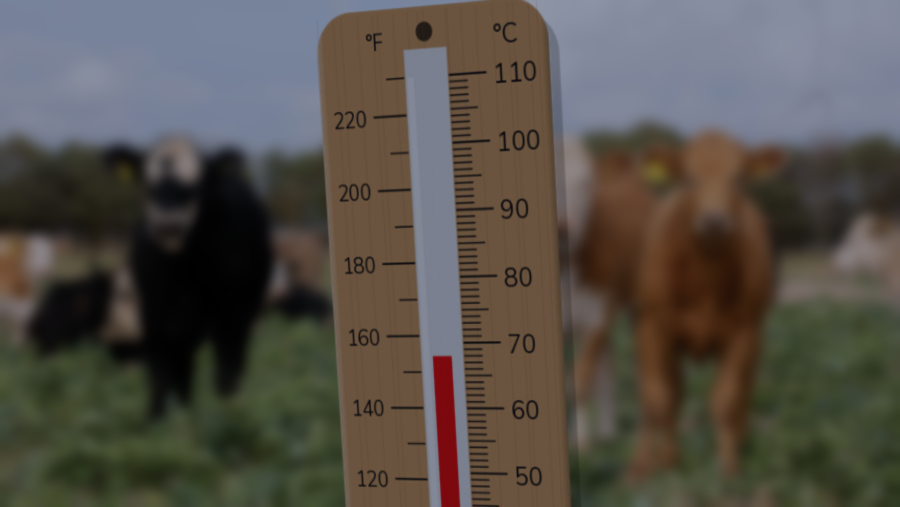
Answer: 68 °C
